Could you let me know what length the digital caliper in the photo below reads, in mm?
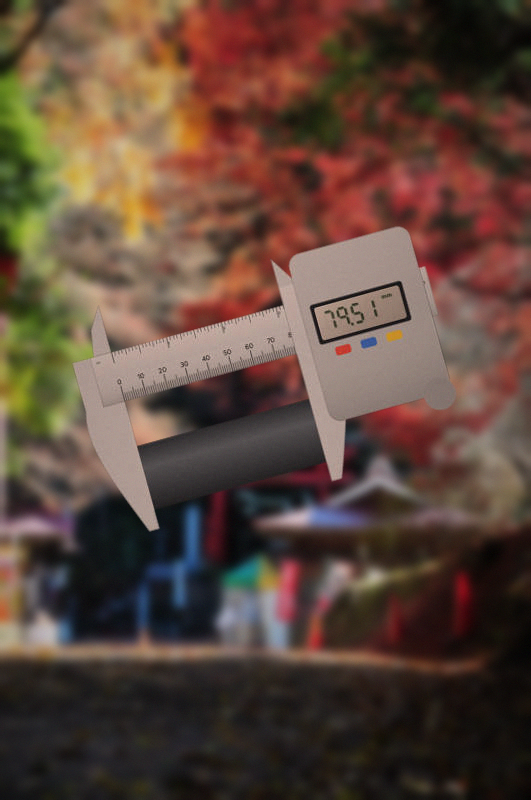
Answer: 79.51 mm
